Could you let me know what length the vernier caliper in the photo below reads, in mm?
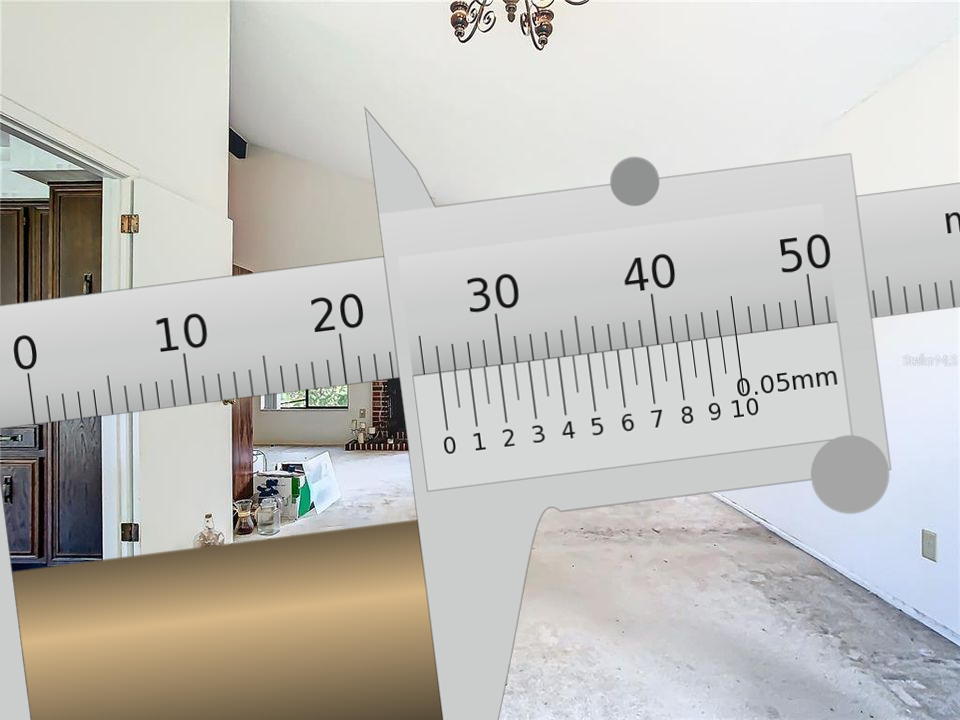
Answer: 26.0 mm
